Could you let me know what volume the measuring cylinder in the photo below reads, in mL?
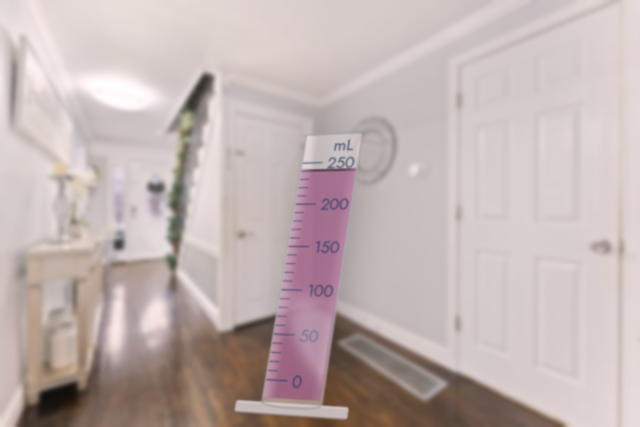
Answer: 240 mL
